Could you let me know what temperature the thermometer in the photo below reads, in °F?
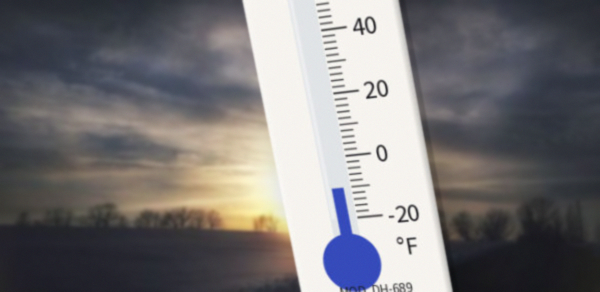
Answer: -10 °F
